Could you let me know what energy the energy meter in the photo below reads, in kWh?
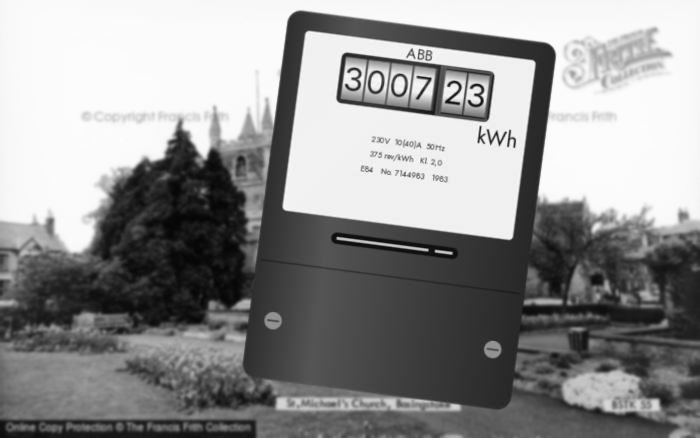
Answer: 3007.23 kWh
